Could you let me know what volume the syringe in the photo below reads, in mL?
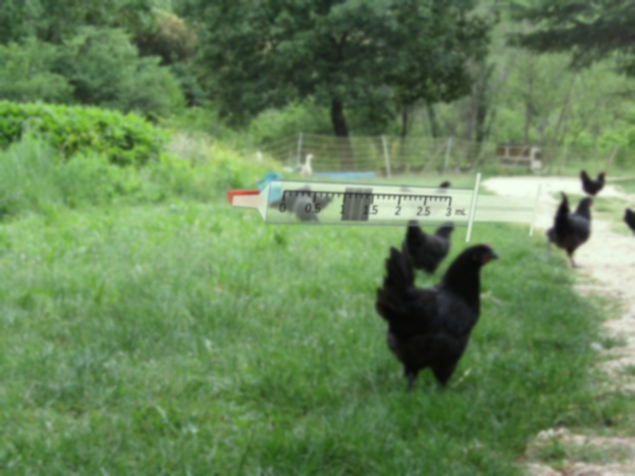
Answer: 1 mL
